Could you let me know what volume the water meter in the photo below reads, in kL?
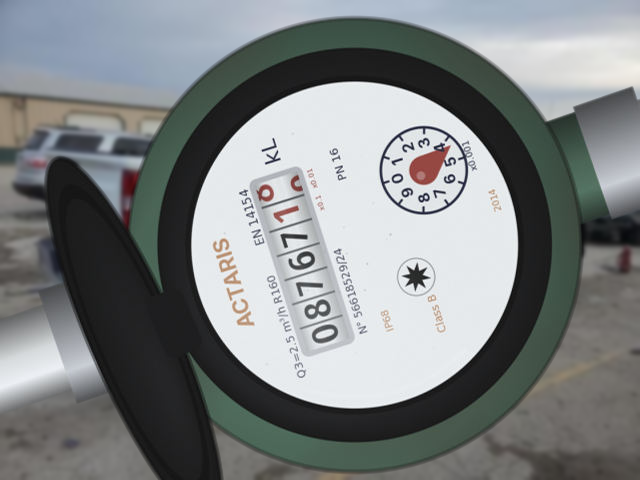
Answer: 8767.184 kL
